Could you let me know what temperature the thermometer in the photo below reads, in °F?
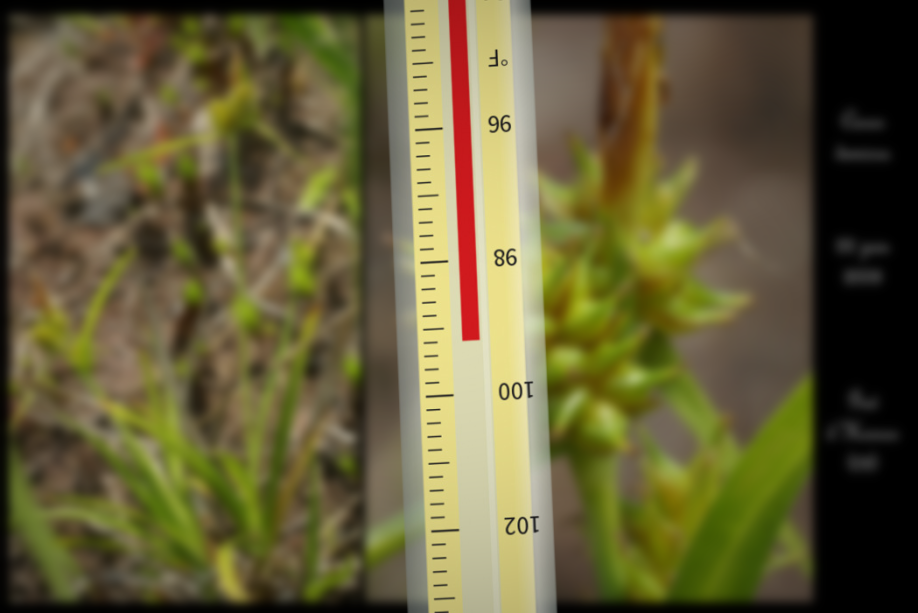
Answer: 99.2 °F
